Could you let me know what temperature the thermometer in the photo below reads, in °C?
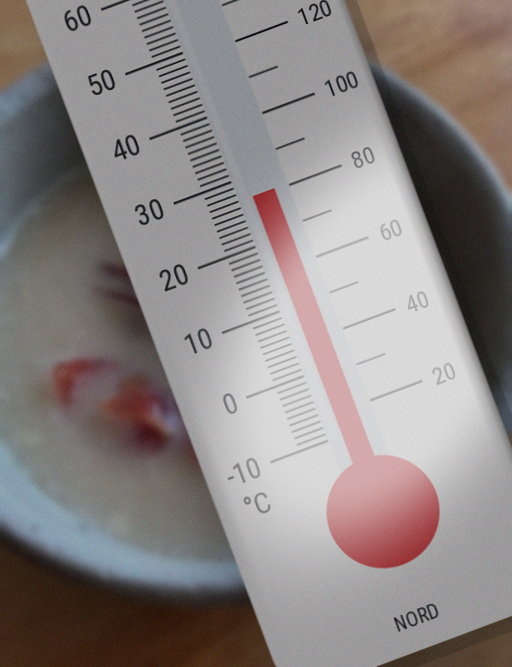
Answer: 27 °C
